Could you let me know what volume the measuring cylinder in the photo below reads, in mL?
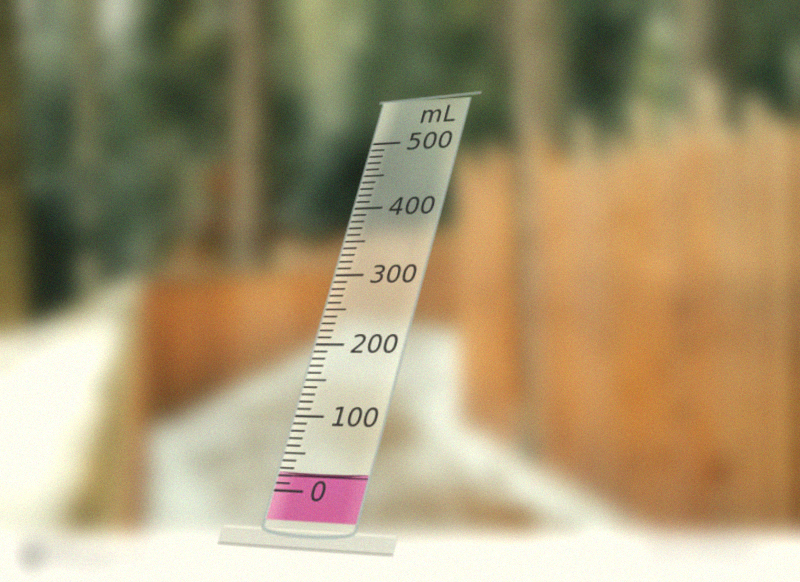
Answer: 20 mL
